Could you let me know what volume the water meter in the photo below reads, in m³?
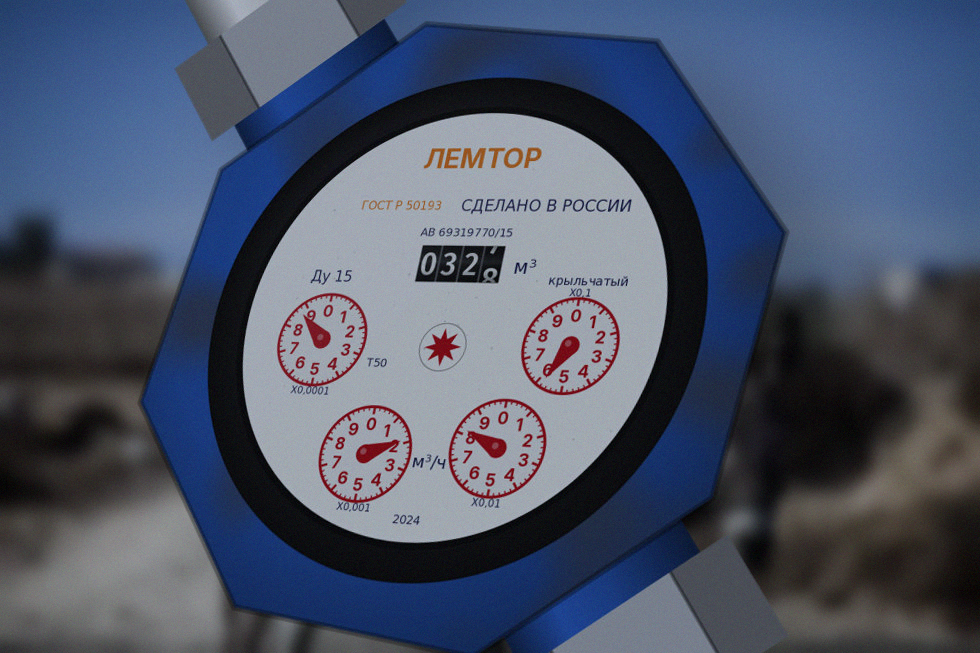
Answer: 327.5818 m³
